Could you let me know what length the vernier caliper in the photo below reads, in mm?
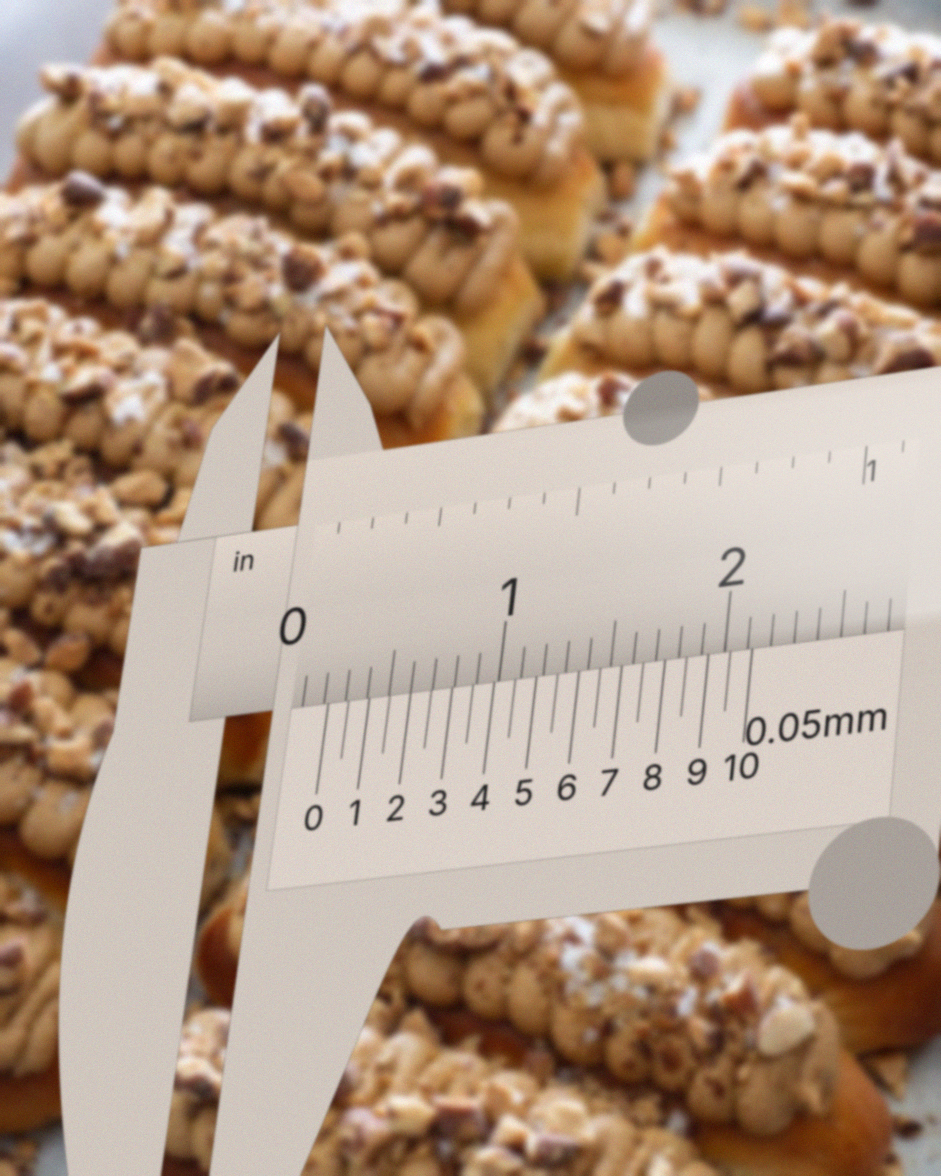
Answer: 2.2 mm
